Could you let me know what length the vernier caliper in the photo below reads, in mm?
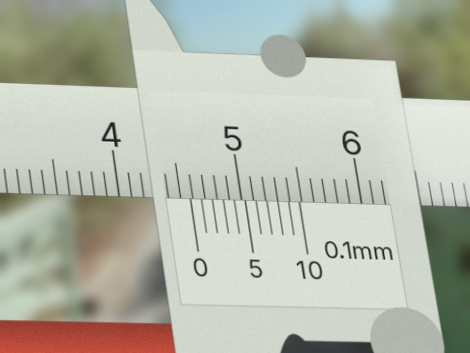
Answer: 45.8 mm
